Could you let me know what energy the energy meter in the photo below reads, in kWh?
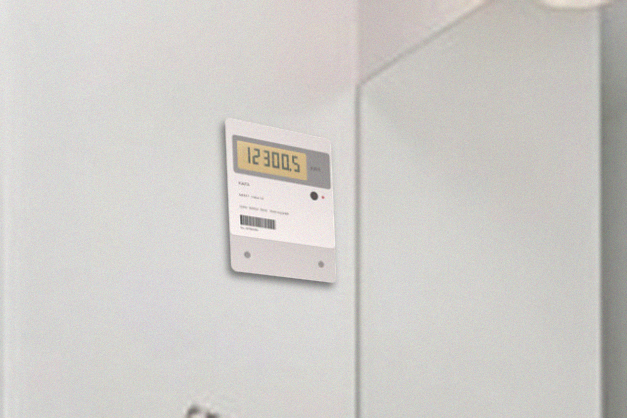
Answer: 12300.5 kWh
